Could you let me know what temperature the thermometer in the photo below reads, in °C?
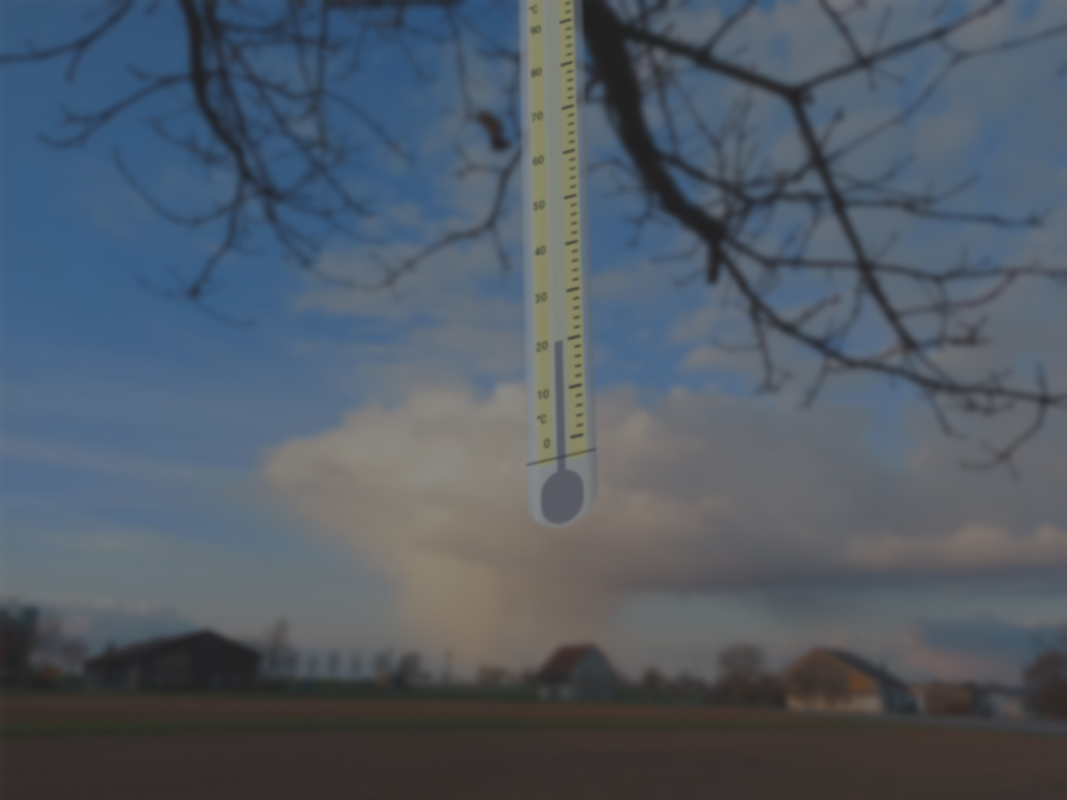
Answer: 20 °C
